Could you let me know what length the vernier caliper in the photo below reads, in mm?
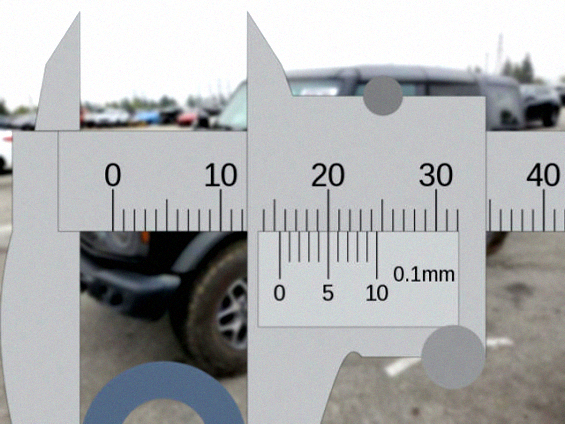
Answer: 15.5 mm
